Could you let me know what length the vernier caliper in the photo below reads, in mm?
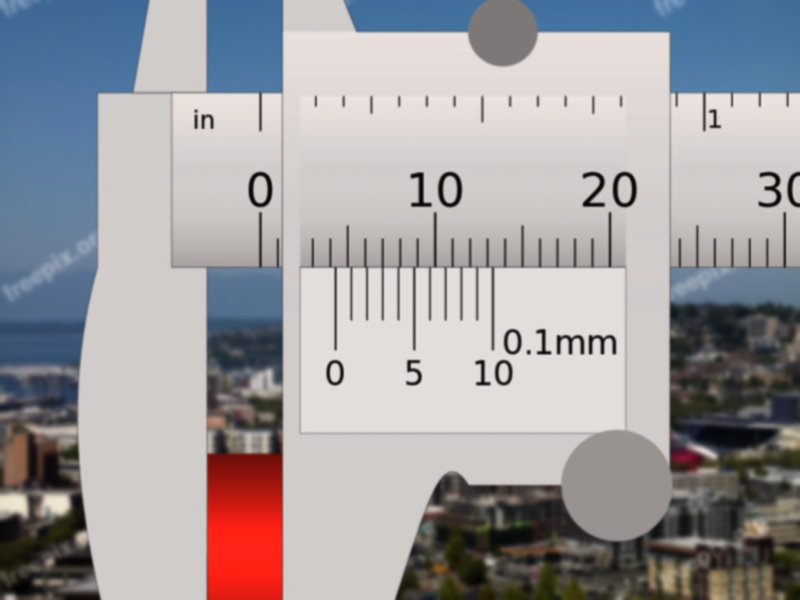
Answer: 4.3 mm
